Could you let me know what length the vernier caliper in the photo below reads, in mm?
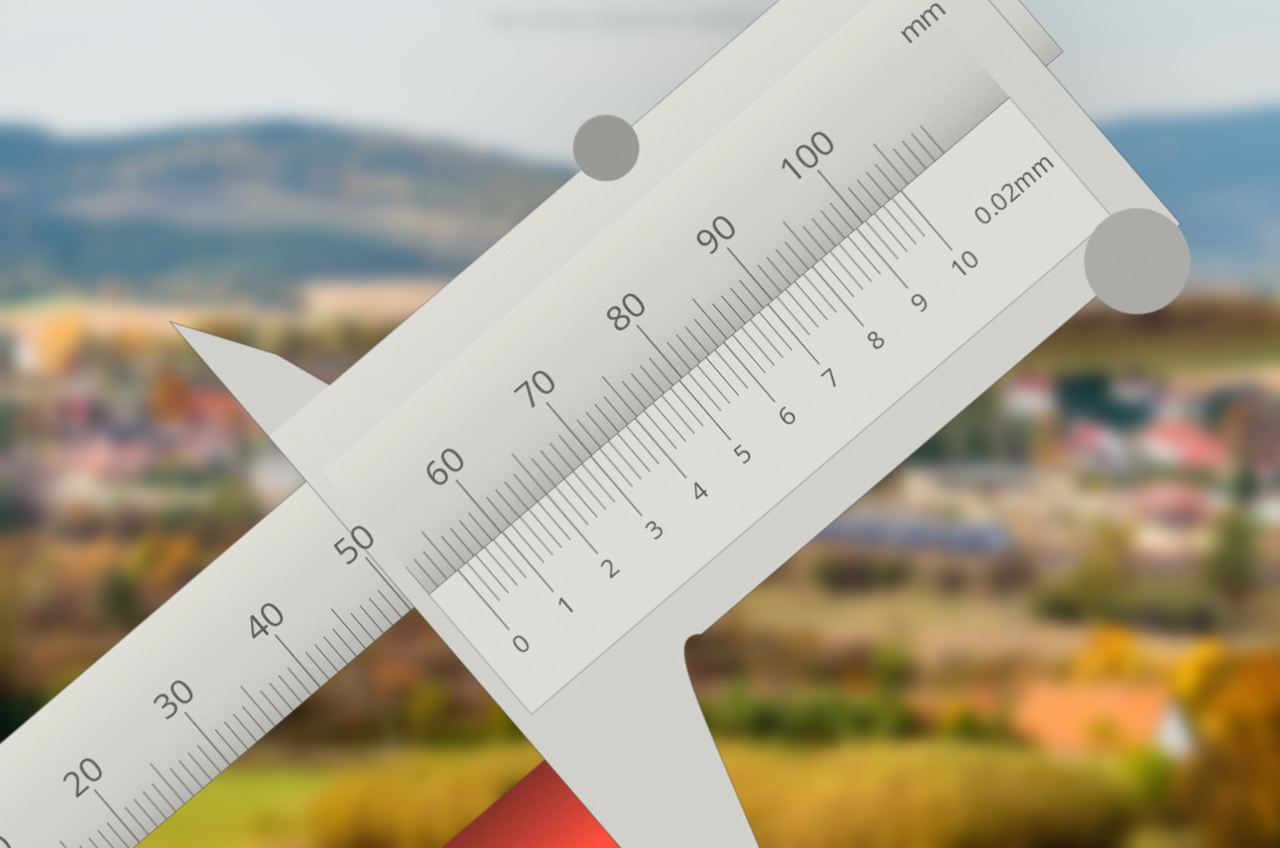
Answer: 55.2 mm
